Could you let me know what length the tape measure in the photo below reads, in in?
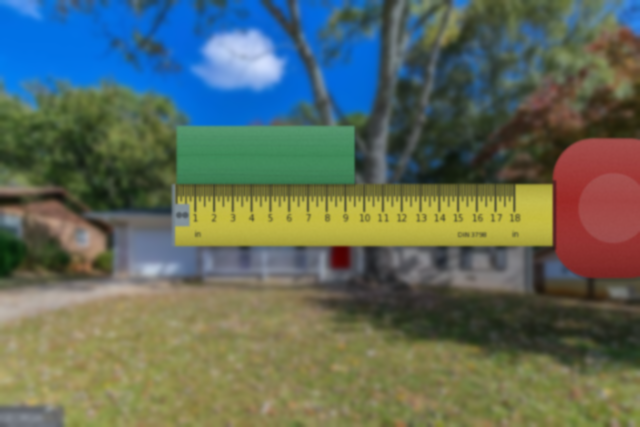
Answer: 9.5 in
